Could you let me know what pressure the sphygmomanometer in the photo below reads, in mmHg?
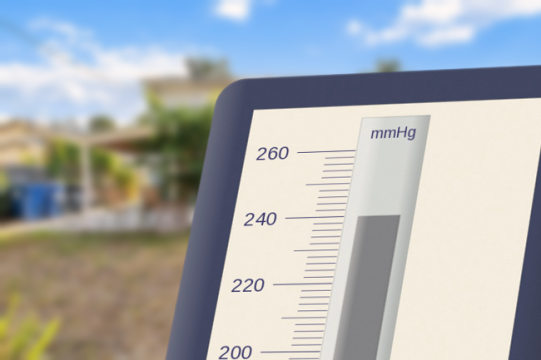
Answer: 240 mmHg
